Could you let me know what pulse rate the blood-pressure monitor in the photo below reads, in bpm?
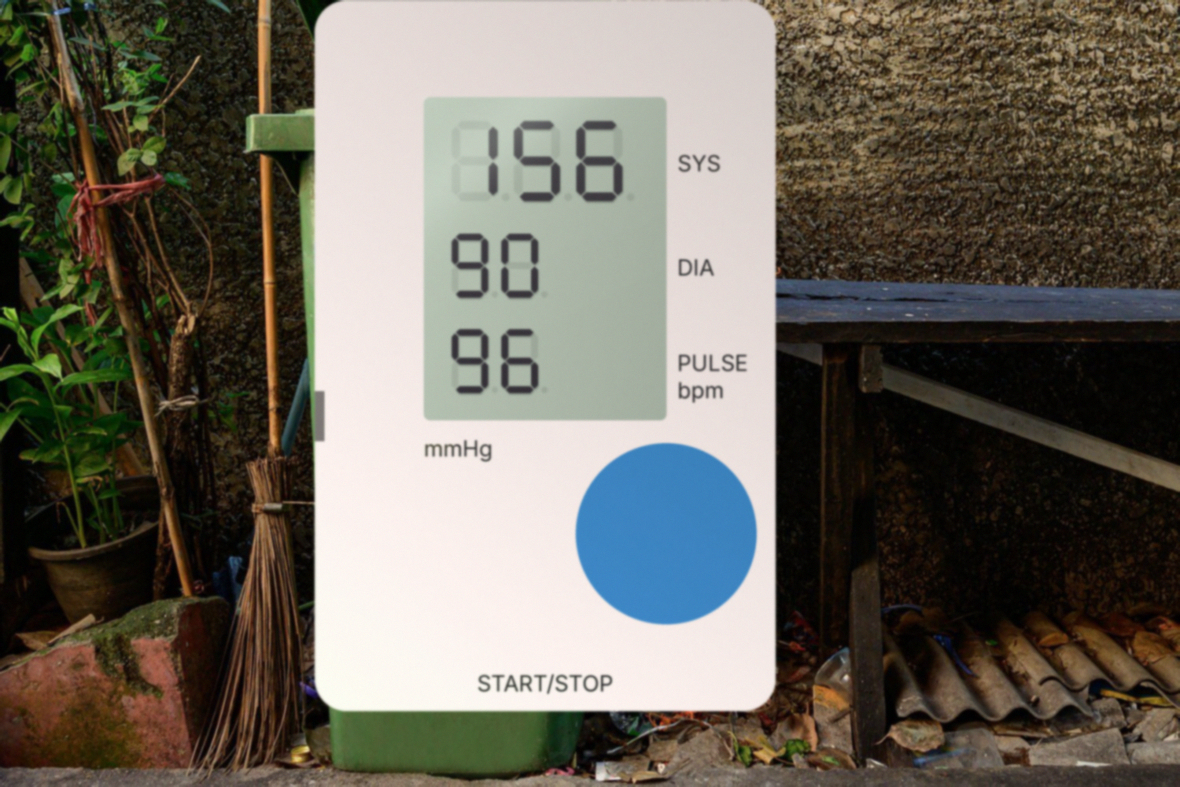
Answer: 96 bpm
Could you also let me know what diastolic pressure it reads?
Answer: 90 mmHg
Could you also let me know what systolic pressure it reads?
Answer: 156 mmHg
